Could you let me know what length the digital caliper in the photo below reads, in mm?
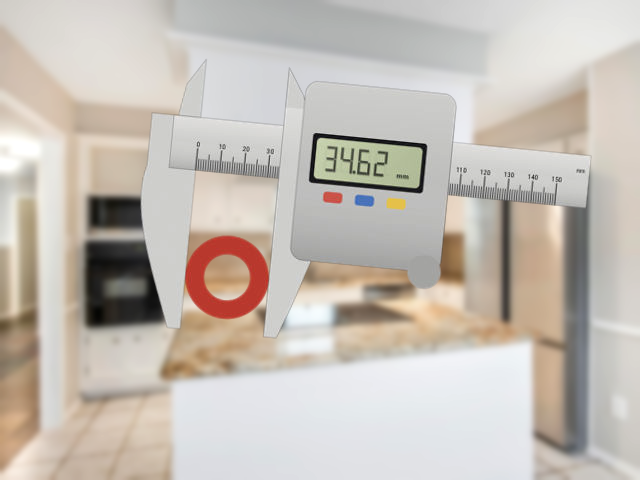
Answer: 34.62 mm
